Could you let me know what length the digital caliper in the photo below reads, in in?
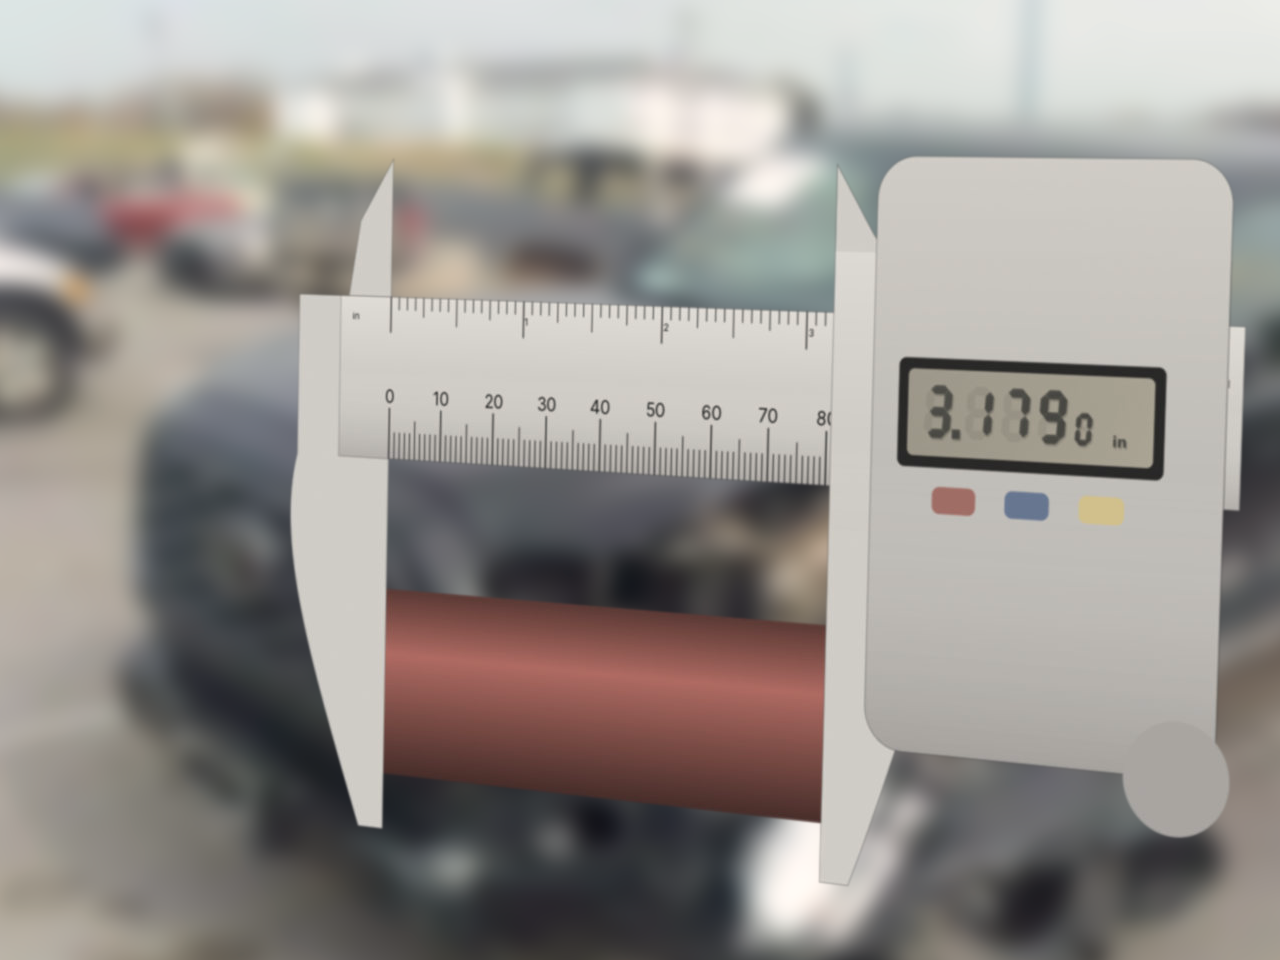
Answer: 3.1790 in
